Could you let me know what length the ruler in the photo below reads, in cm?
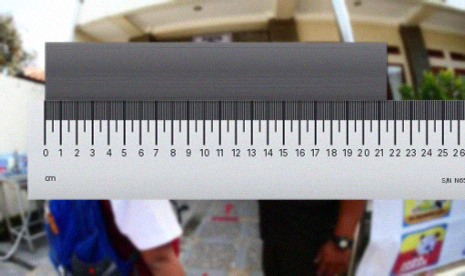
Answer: 21.5 cm
